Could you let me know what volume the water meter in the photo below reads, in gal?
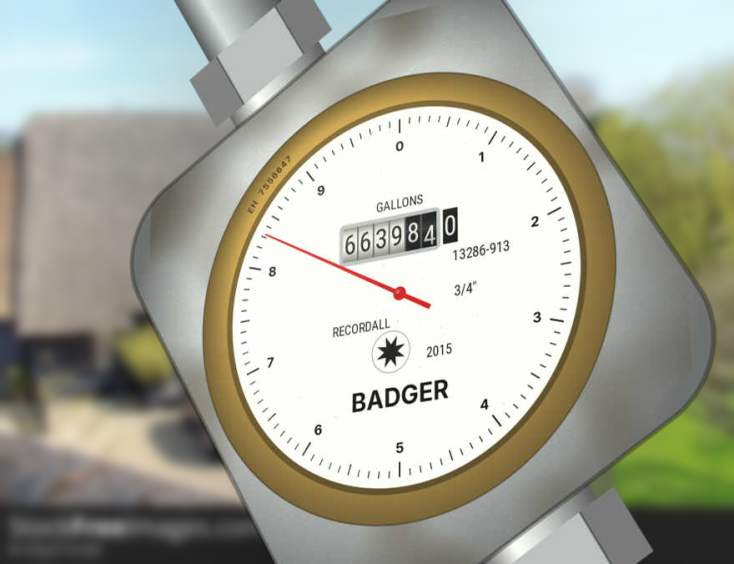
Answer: 6639838.3 gal
